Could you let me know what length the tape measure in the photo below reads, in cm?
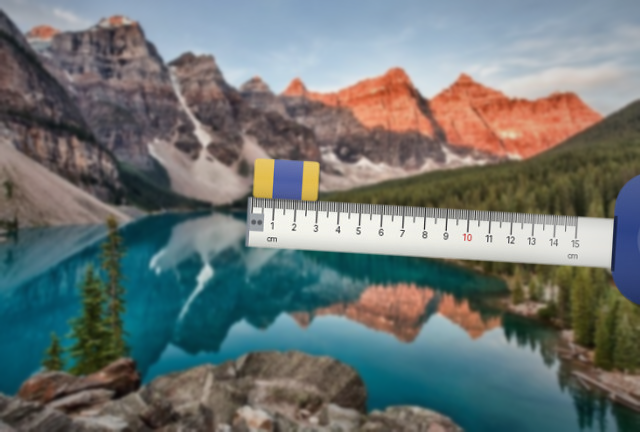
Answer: 3 cm
